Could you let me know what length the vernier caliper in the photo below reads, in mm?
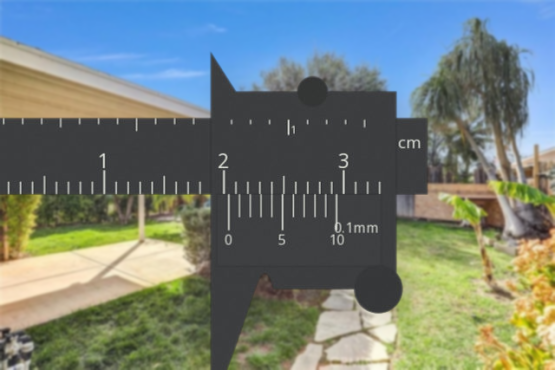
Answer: 20.4 mm
